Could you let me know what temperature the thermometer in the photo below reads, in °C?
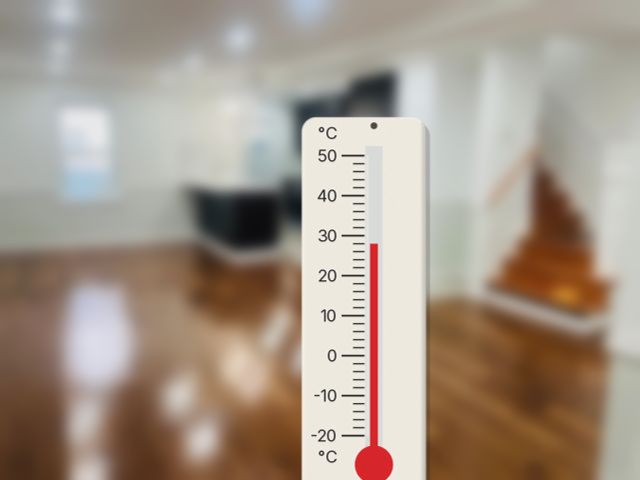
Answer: 28 °C
